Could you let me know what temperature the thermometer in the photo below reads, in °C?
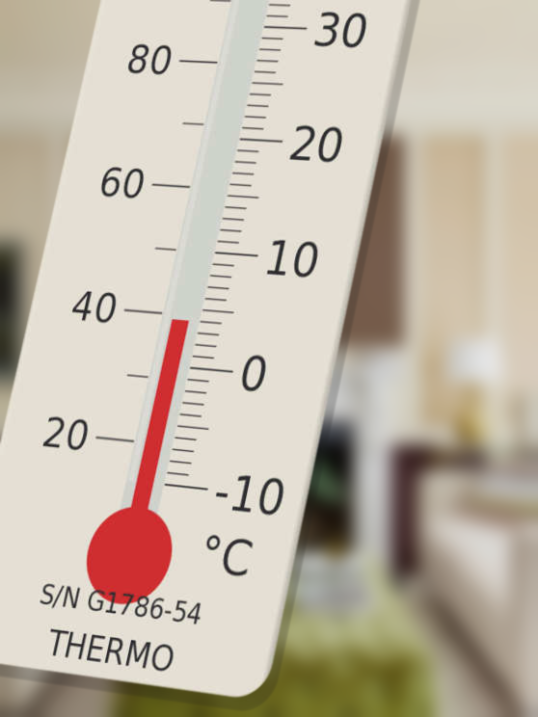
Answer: 4 °C
